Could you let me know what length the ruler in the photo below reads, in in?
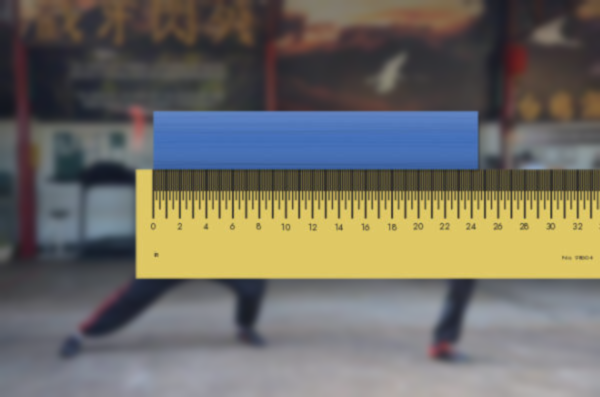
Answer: 24.5 in
